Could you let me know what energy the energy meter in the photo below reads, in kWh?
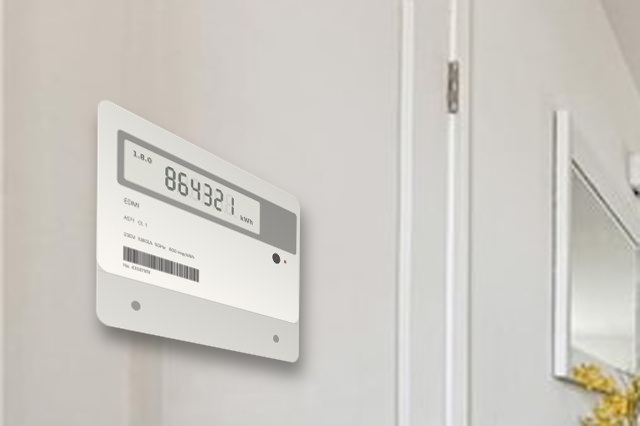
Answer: 864321 kWh
